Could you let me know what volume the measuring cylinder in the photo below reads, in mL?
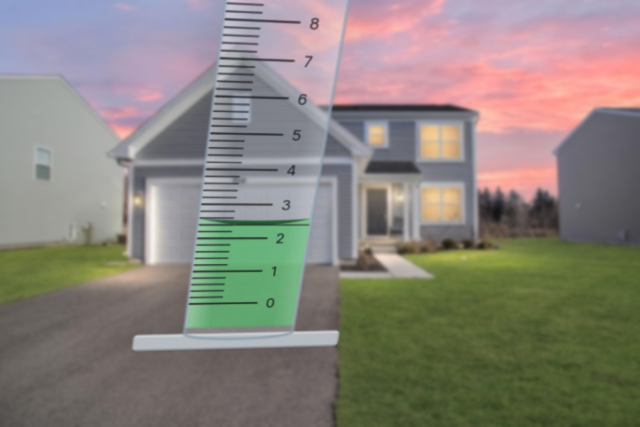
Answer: 2.4 mL
